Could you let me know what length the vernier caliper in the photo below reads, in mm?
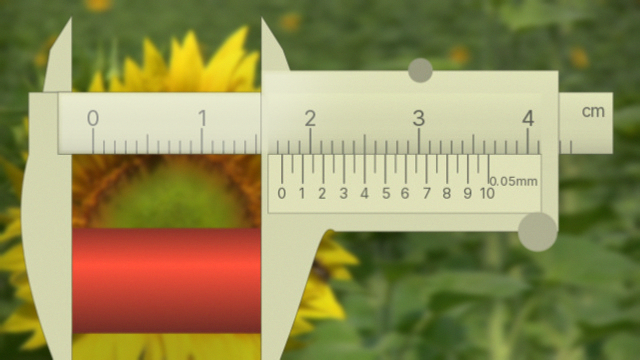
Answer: 17.4 mm
